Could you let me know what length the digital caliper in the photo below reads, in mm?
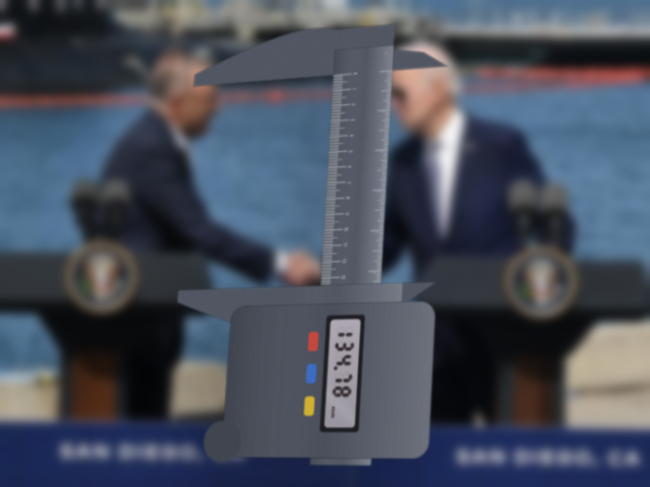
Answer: 134.78 mm
